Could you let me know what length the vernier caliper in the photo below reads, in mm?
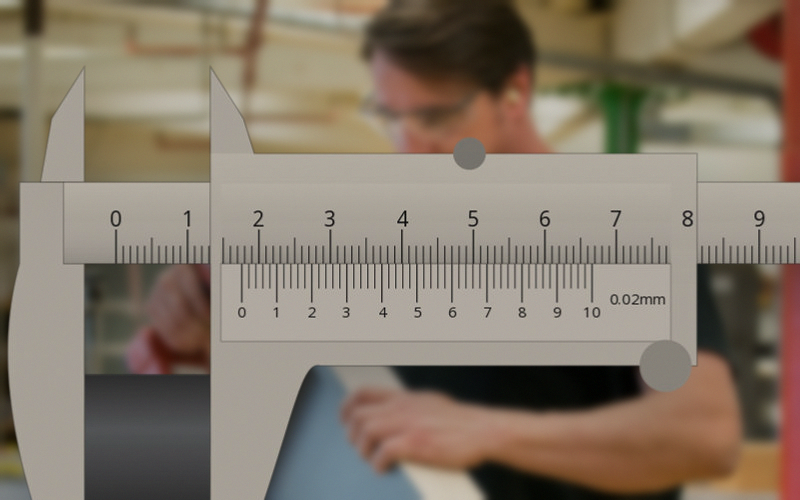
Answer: 17.6 mm
